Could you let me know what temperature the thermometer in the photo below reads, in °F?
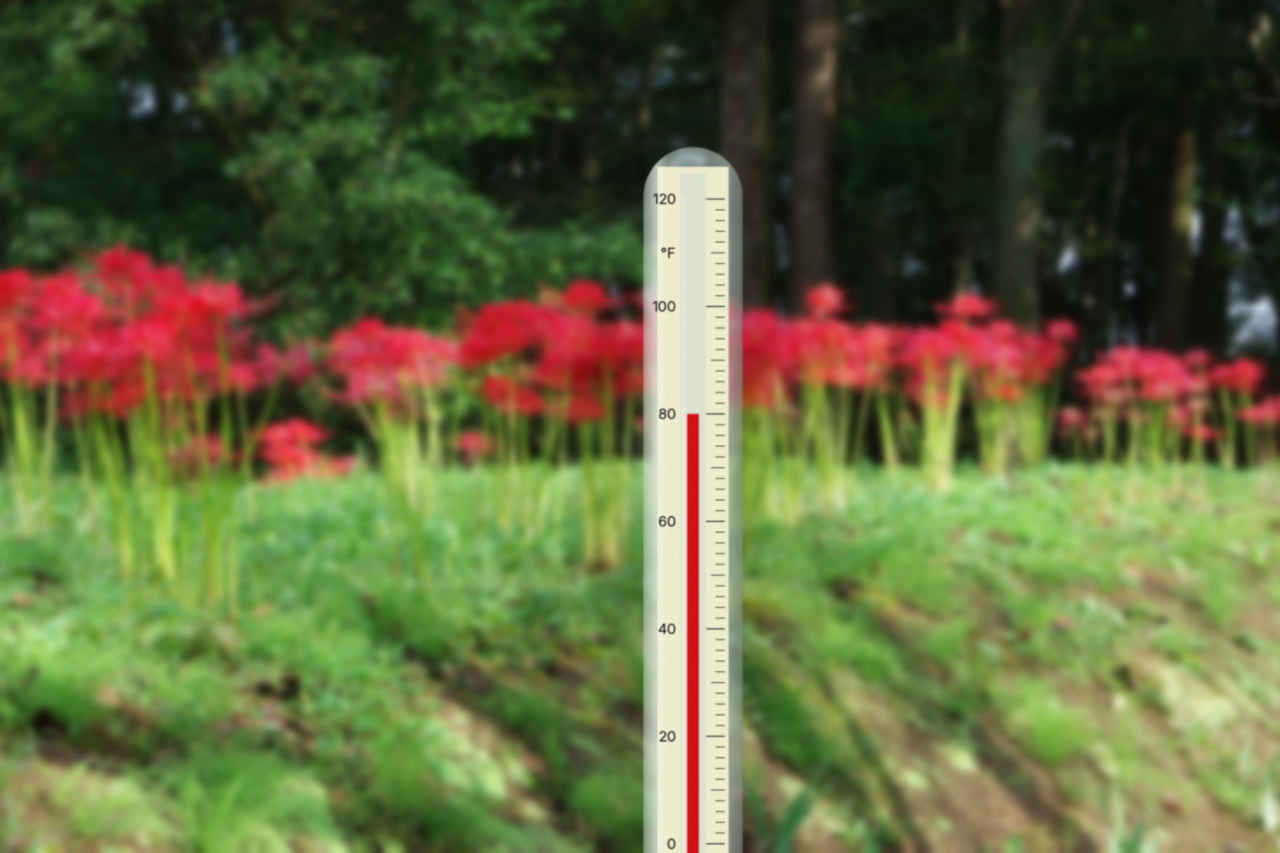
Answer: 80 °F
